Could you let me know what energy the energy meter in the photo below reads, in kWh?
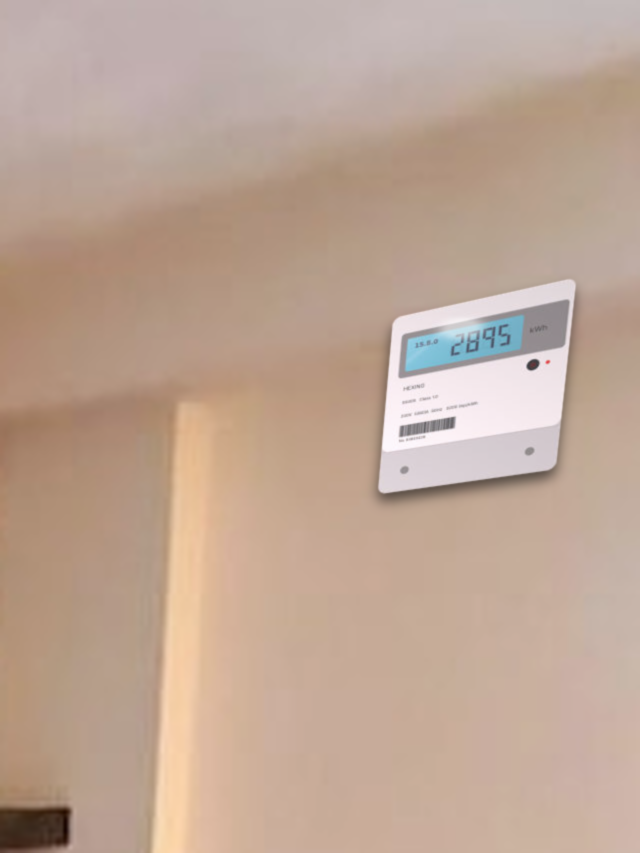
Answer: 2895 kWh
